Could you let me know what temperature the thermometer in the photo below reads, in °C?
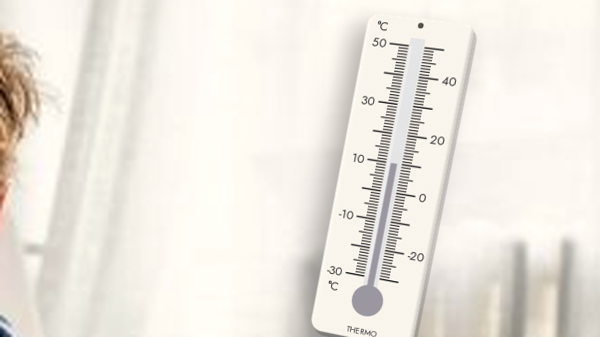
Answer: 10 °C
